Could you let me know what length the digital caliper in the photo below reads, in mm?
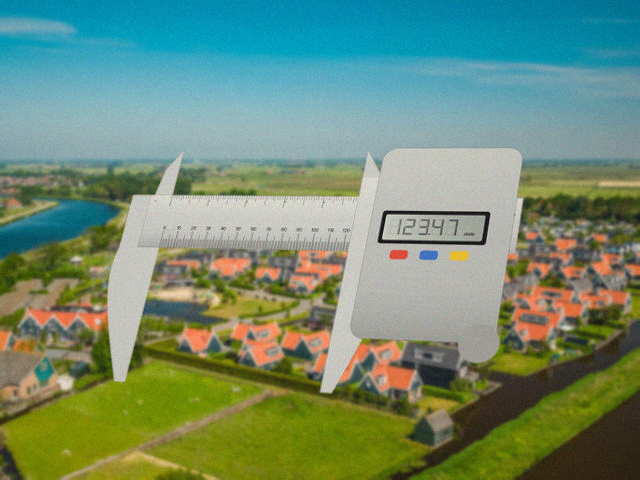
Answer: 123.47 mm
